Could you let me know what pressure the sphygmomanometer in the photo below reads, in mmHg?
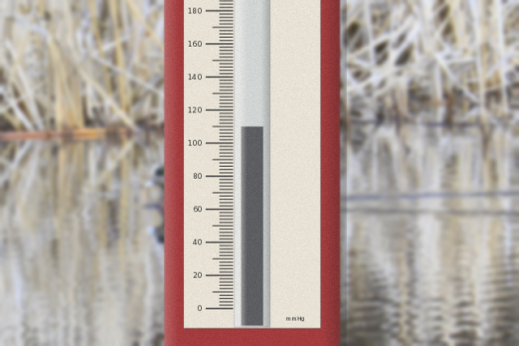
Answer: 110 mmHg
